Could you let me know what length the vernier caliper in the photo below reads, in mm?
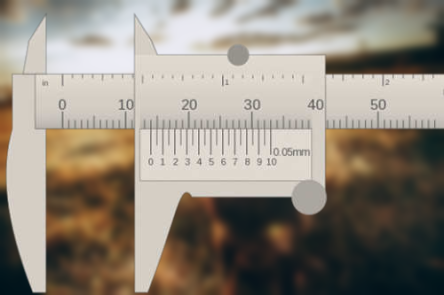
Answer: 14.0 mm
